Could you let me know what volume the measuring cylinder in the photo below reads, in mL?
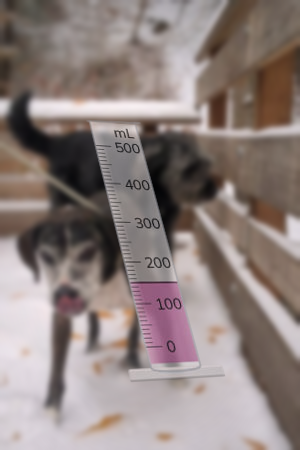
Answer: 150 mL
